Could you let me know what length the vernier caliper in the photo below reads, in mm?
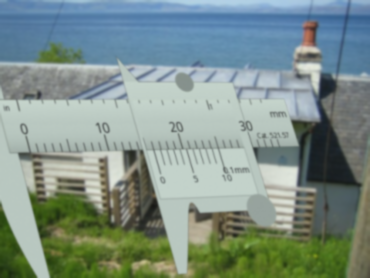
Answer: 16.0 mm
